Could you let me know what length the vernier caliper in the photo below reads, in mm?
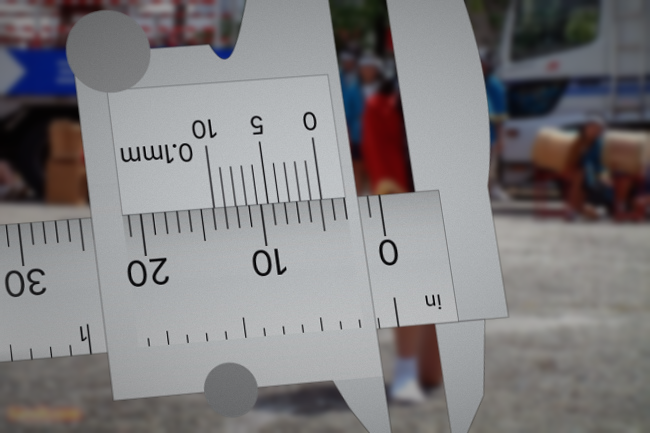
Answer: 4.9 mm
